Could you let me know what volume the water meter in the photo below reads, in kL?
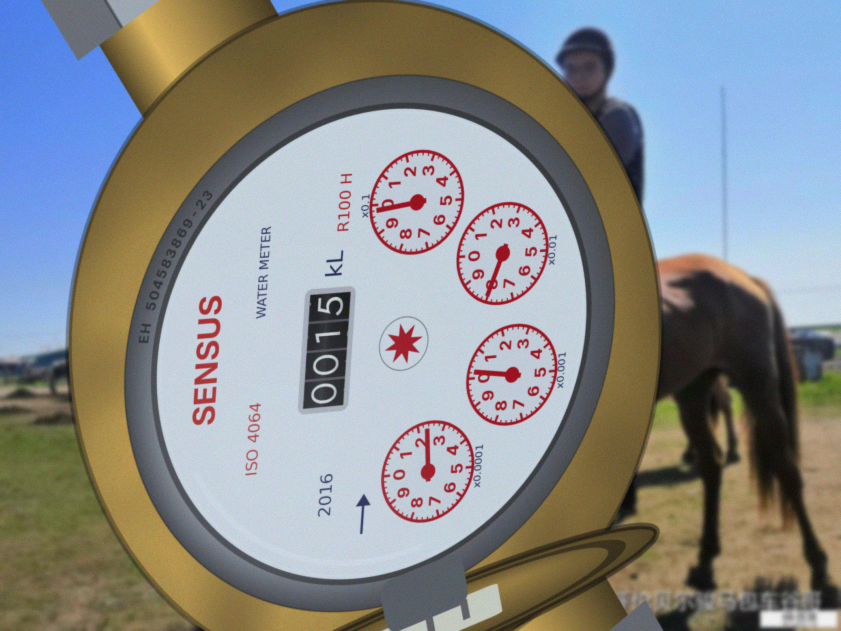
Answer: 14.9802 kL
